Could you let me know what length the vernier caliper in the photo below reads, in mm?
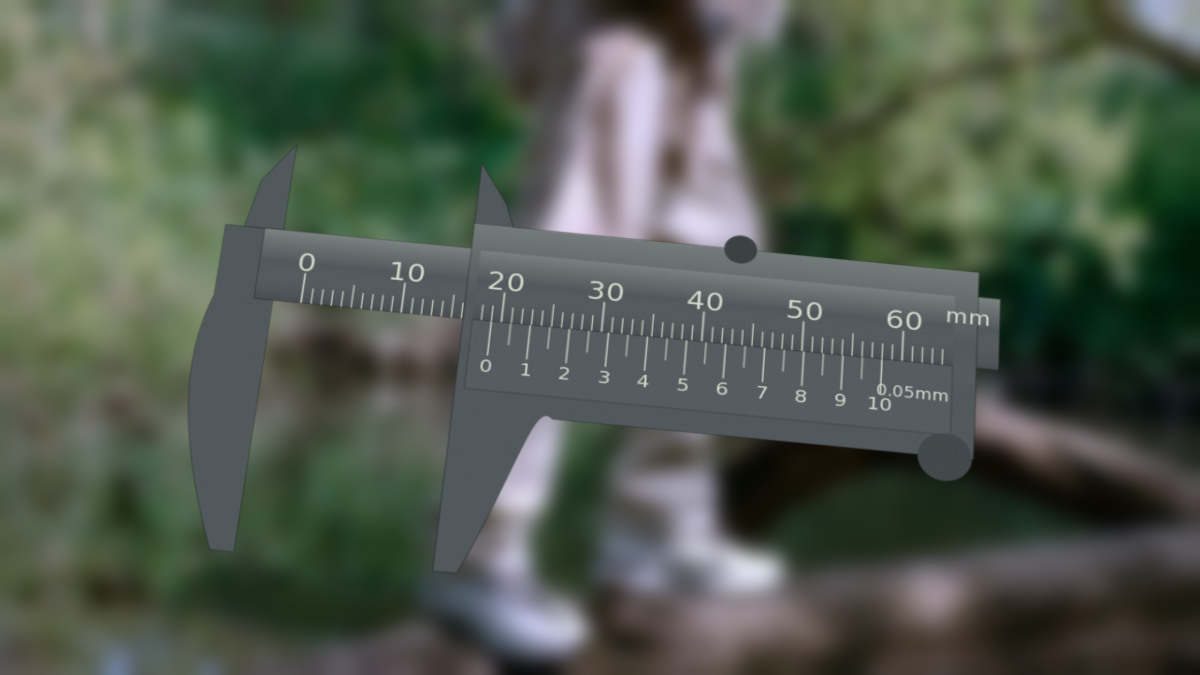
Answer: 19.0 mm
